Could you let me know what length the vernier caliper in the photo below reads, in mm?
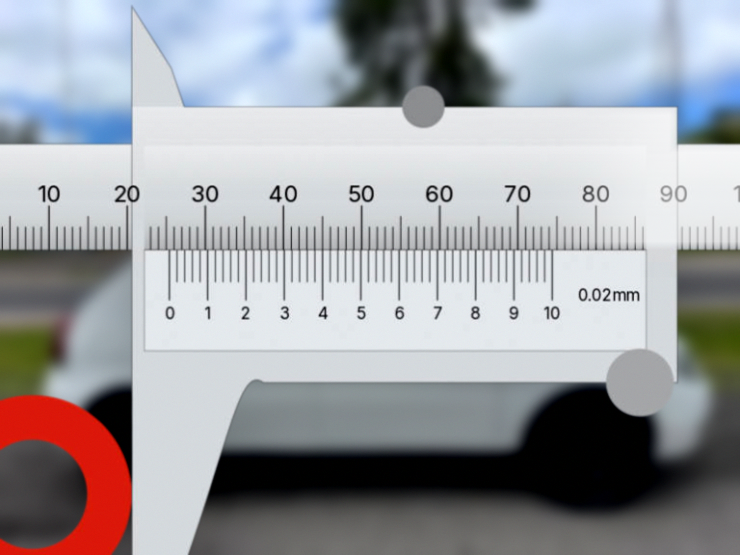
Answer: 25.4 mm
